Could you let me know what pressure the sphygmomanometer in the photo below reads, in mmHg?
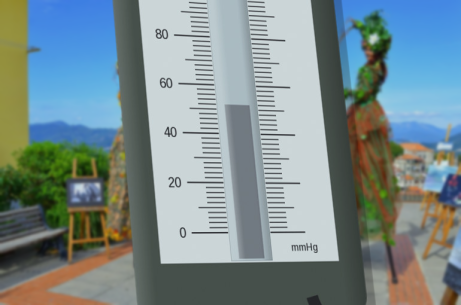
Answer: 52 mmHg
